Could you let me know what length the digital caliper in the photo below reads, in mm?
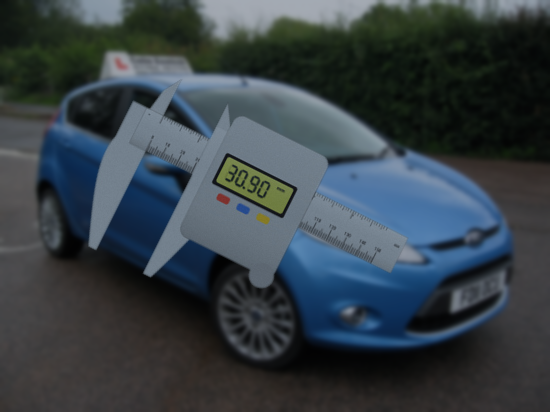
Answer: 30.90 mm
